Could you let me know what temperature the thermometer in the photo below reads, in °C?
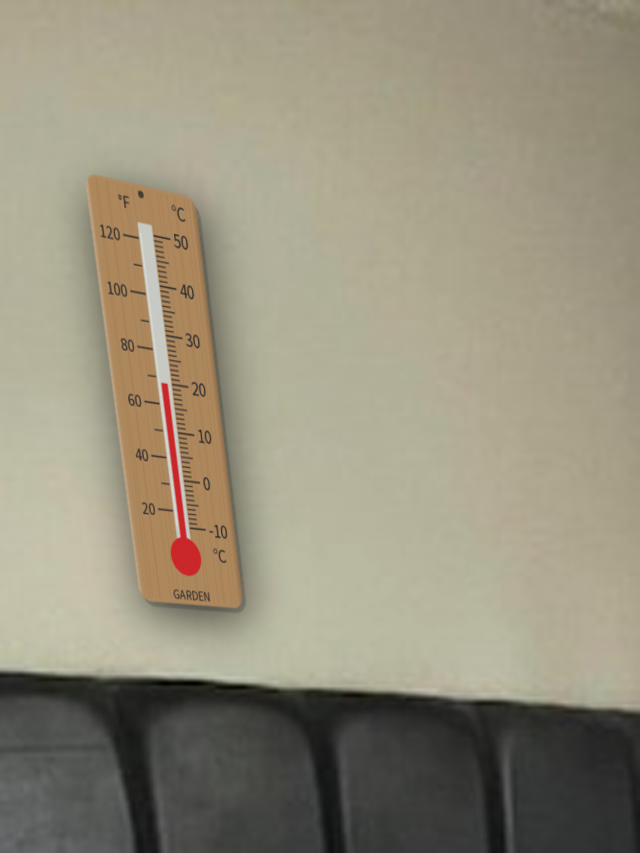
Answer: 20 °C
